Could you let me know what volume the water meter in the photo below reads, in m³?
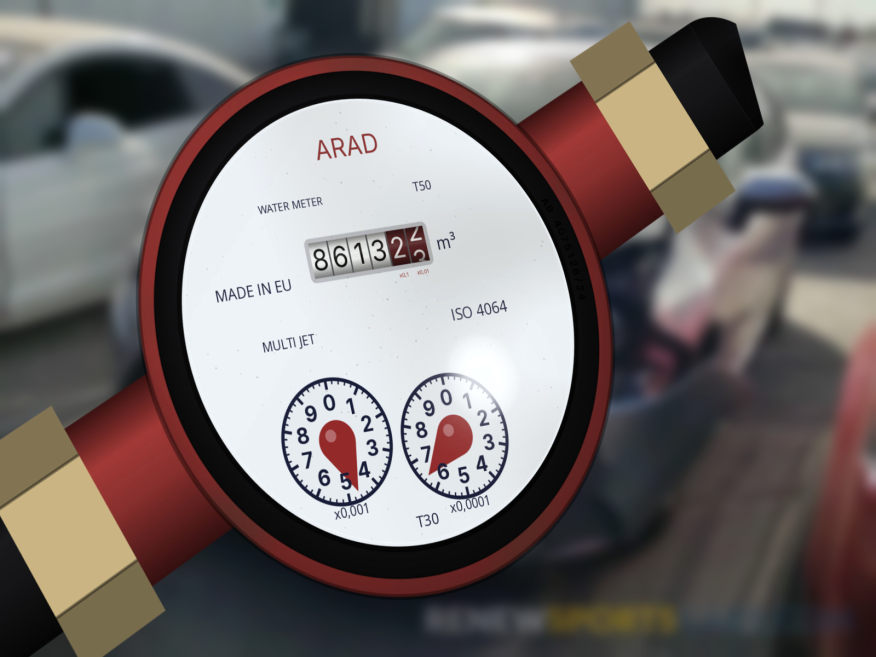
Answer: 8613.2246 m³
